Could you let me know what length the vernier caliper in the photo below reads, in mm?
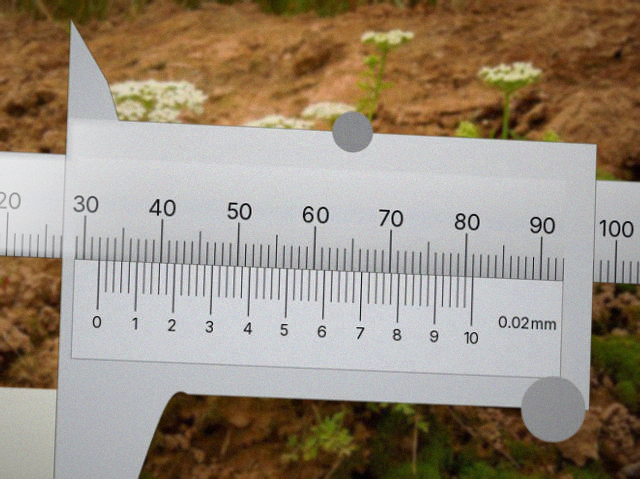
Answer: 32.0 mm
